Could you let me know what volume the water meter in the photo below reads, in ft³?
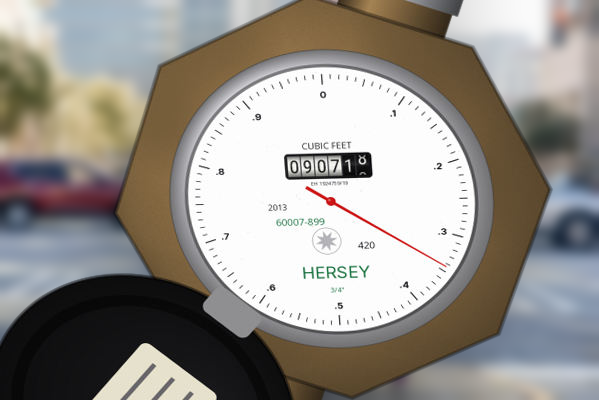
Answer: 90718.34 ft³
